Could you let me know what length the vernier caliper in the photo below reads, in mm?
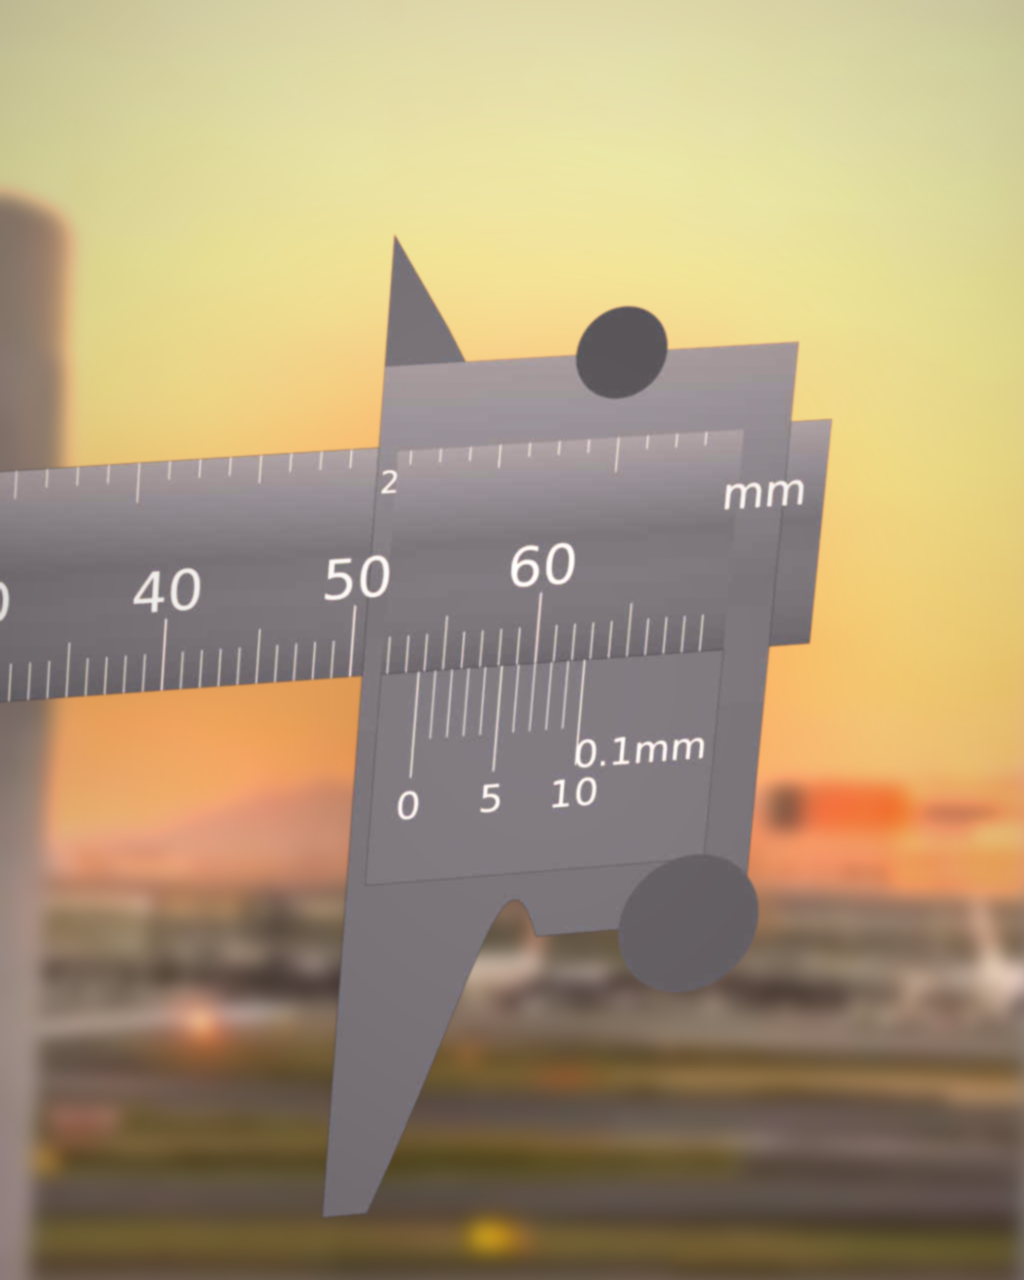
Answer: 53.7 mm
